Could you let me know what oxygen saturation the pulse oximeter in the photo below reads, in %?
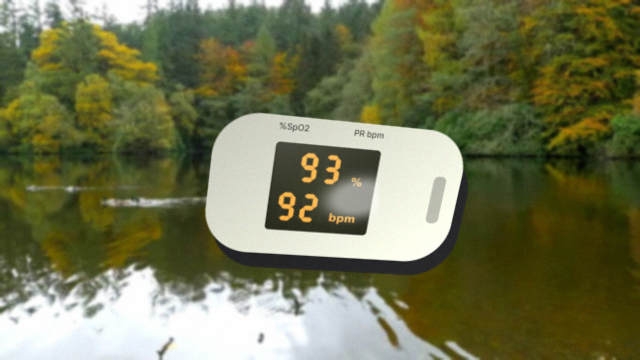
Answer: 93 %
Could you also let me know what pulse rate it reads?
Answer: 92 bpm
